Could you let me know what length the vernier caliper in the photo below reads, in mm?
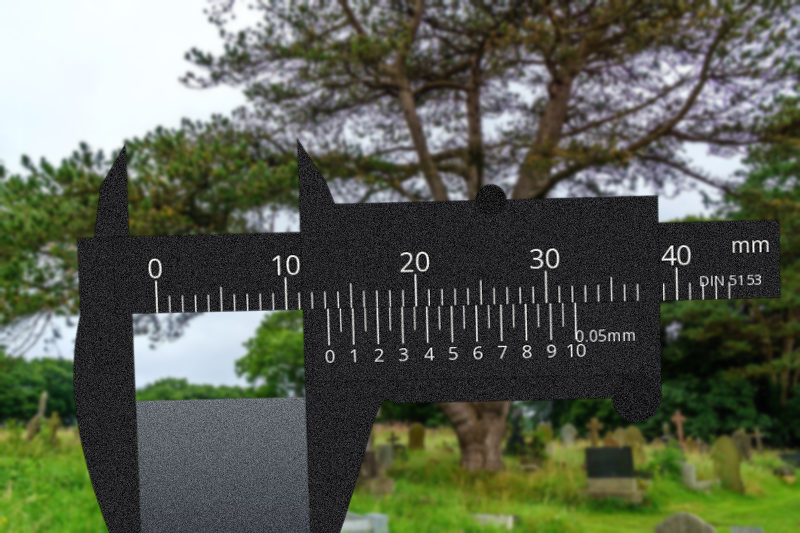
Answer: 13.2 mm
